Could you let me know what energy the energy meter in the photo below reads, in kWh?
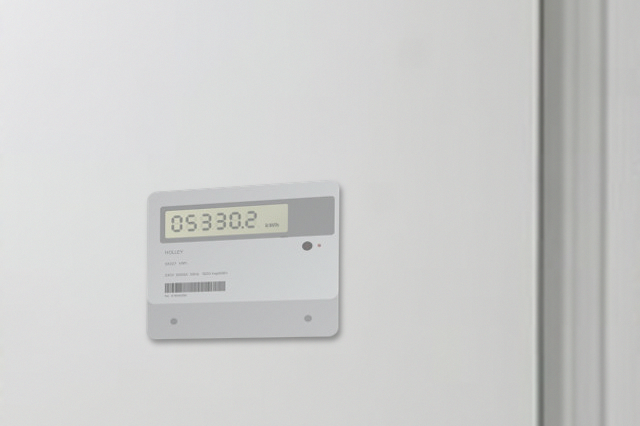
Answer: 5330.2 kWh
